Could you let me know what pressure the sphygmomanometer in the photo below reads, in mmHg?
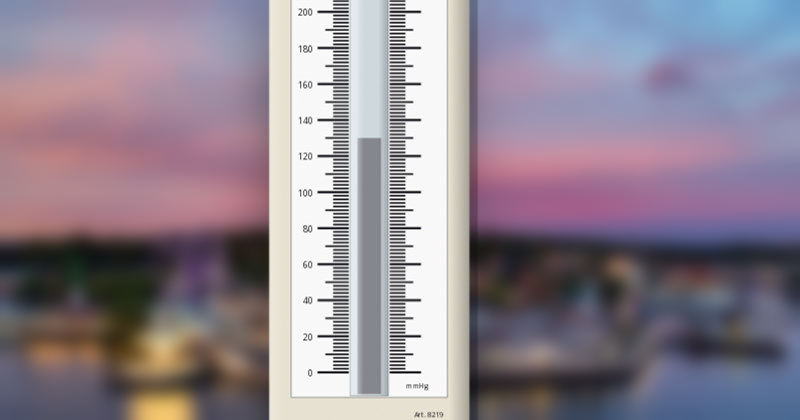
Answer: 130 mmHg
